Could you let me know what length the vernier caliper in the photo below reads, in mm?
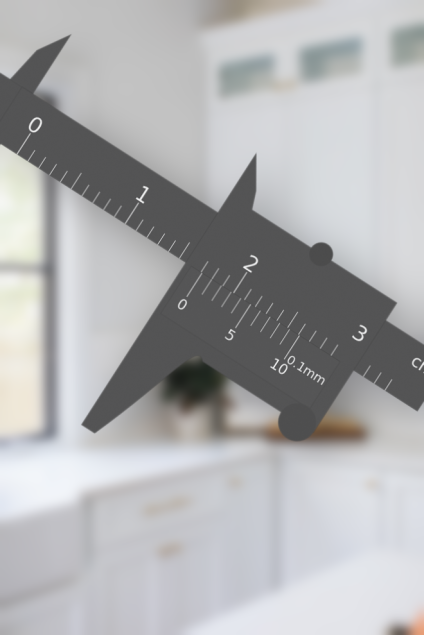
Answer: 17.1 mm
